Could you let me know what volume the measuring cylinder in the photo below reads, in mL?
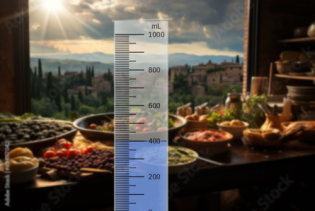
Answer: 400 mL
